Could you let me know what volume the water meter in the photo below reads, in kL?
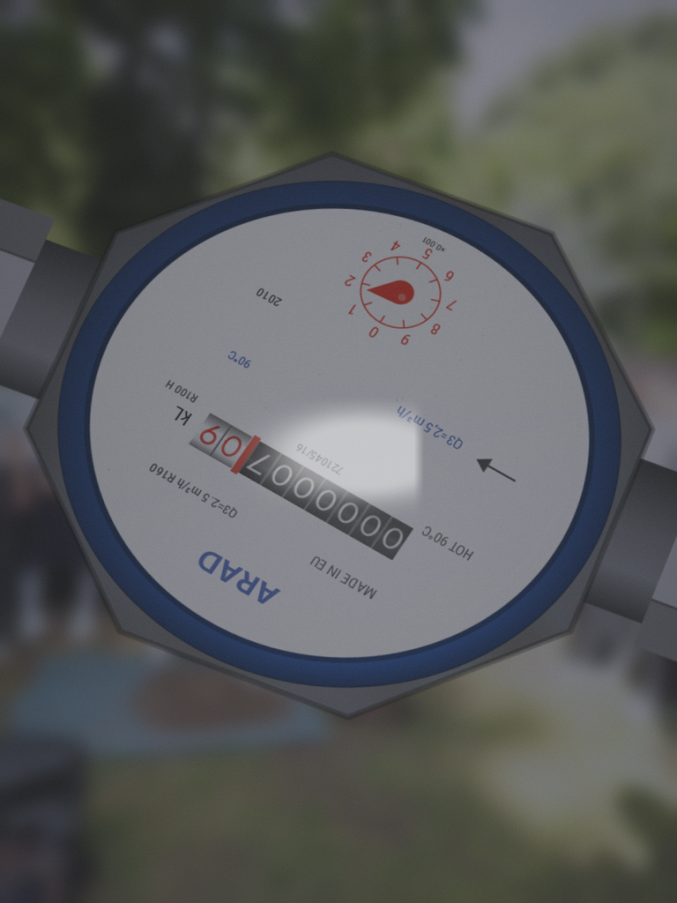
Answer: 7.091 kL
